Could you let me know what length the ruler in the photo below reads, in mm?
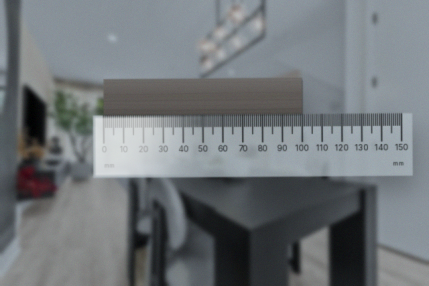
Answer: 100 mm
